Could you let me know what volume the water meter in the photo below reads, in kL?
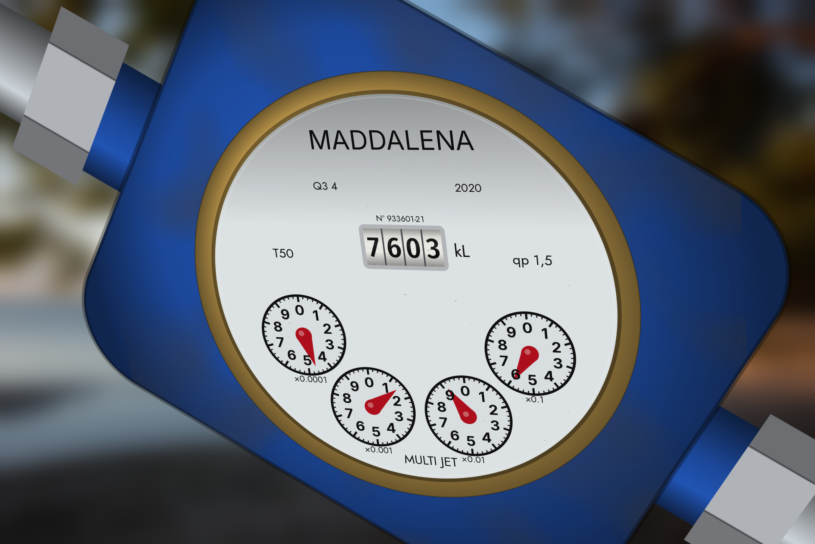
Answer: 7603.5914 kL
